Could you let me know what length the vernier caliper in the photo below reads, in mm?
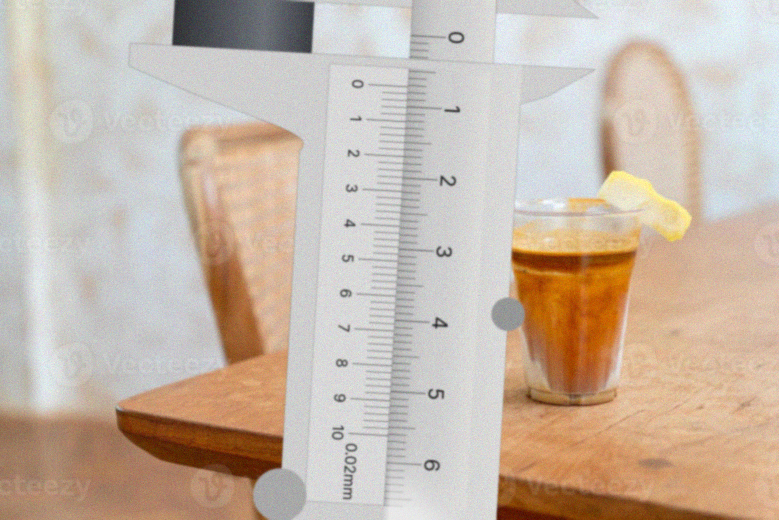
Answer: 7.2 mm
